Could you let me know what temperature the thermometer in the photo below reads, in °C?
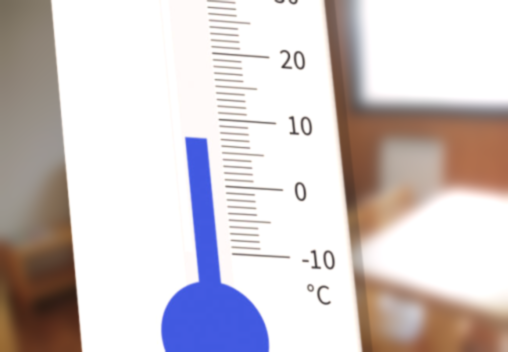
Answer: 7 °C
